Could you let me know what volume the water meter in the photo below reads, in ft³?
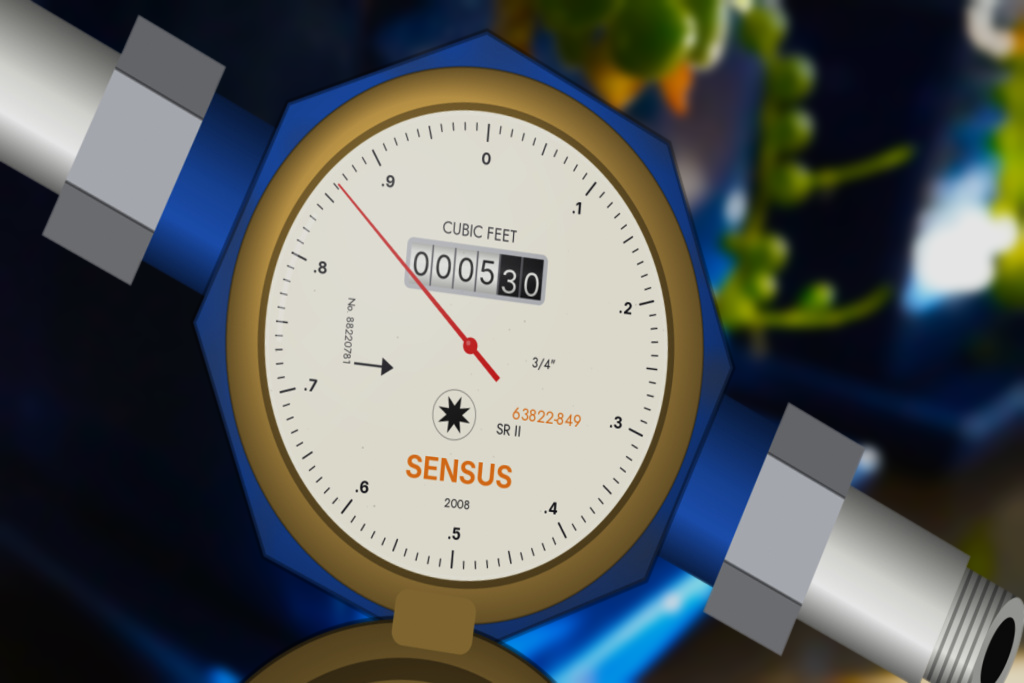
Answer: 529.86 ft³
